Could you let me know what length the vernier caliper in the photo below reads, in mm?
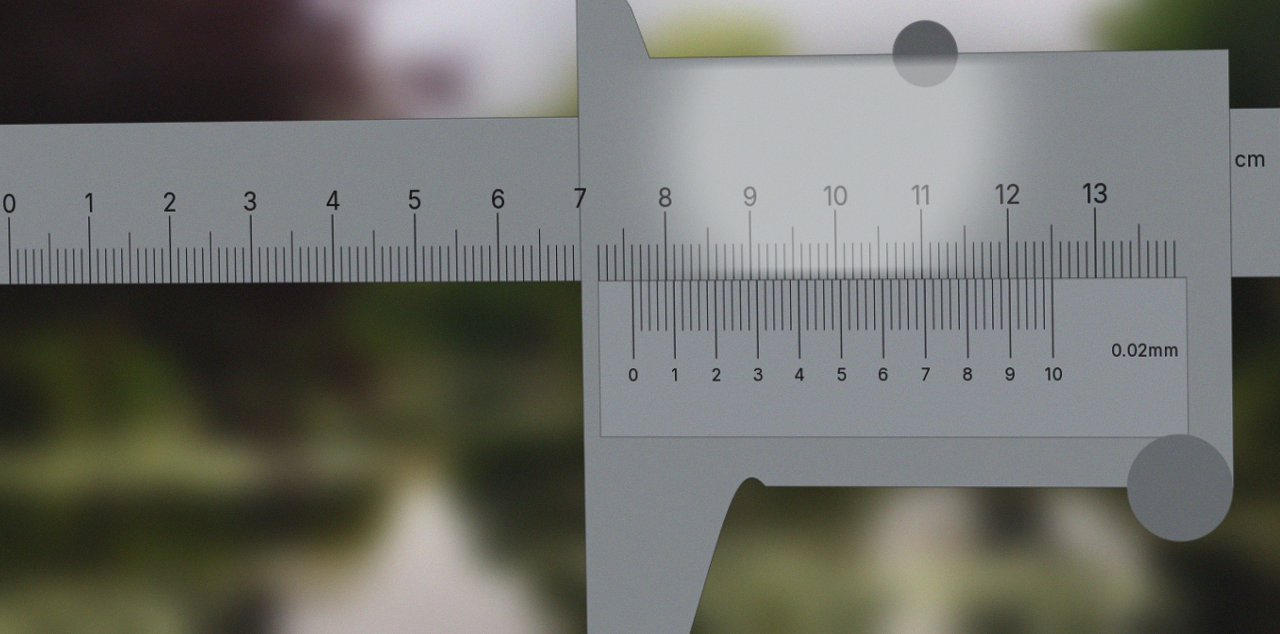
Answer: 76.0 mm
